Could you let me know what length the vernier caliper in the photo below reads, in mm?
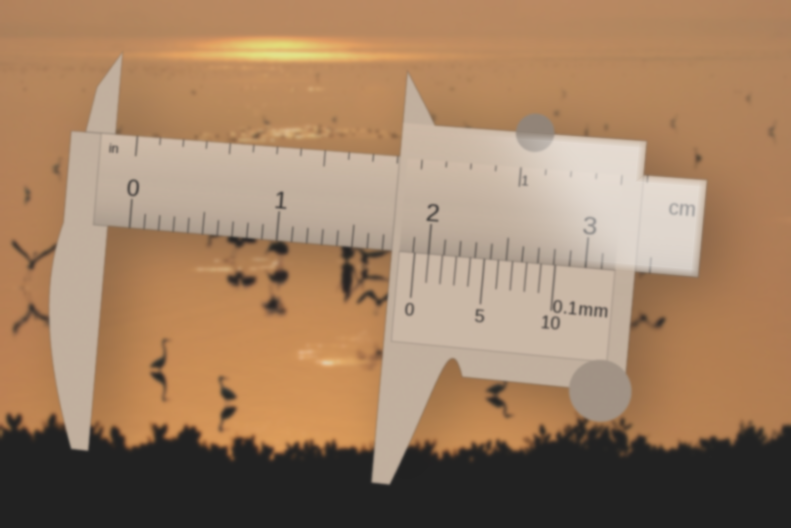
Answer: 19.1 mm
